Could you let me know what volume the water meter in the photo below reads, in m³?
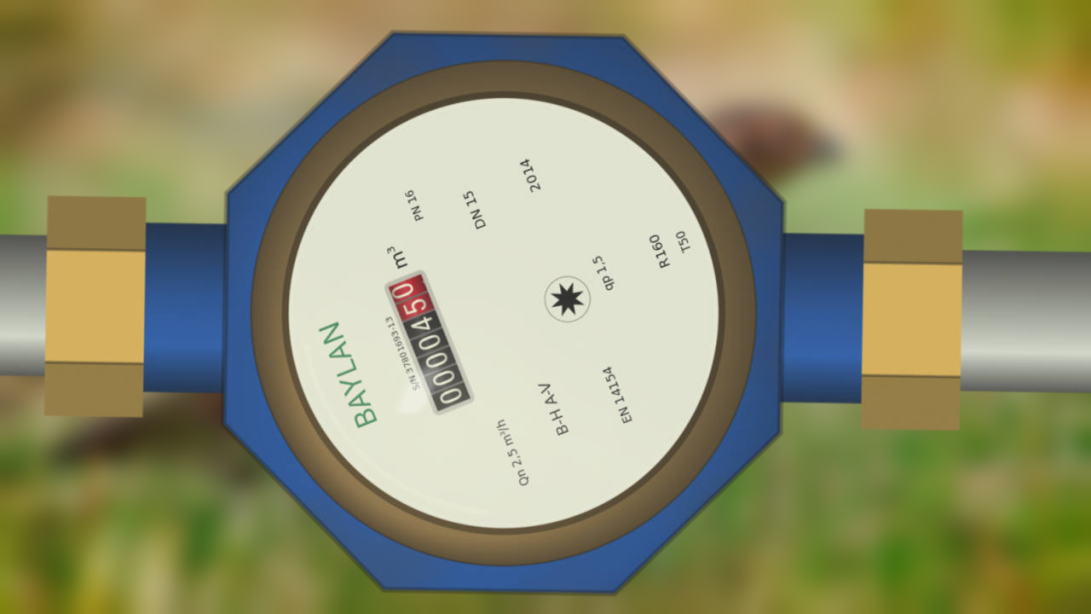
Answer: 4.50 m³
